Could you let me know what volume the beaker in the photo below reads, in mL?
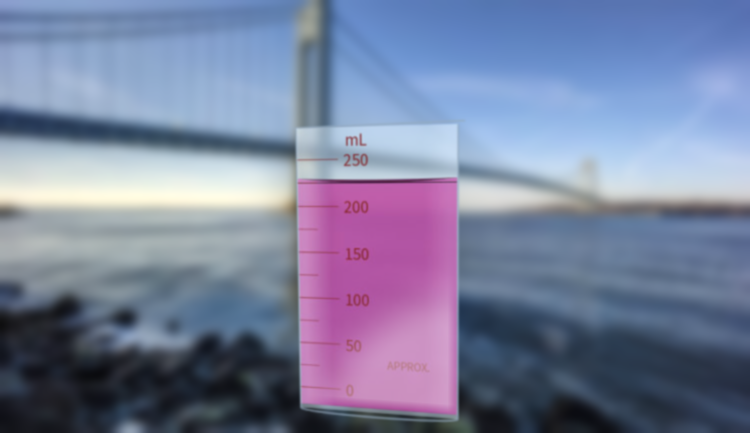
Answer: 225 mL
